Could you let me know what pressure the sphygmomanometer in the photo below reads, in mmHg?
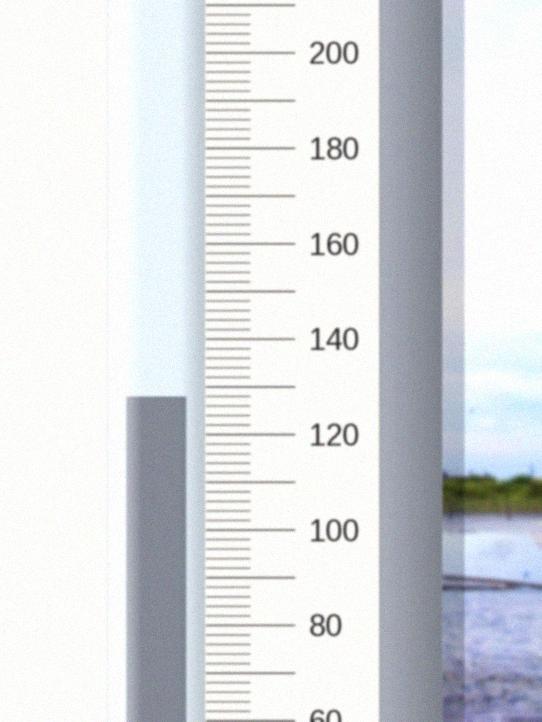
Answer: 128 mmHg
